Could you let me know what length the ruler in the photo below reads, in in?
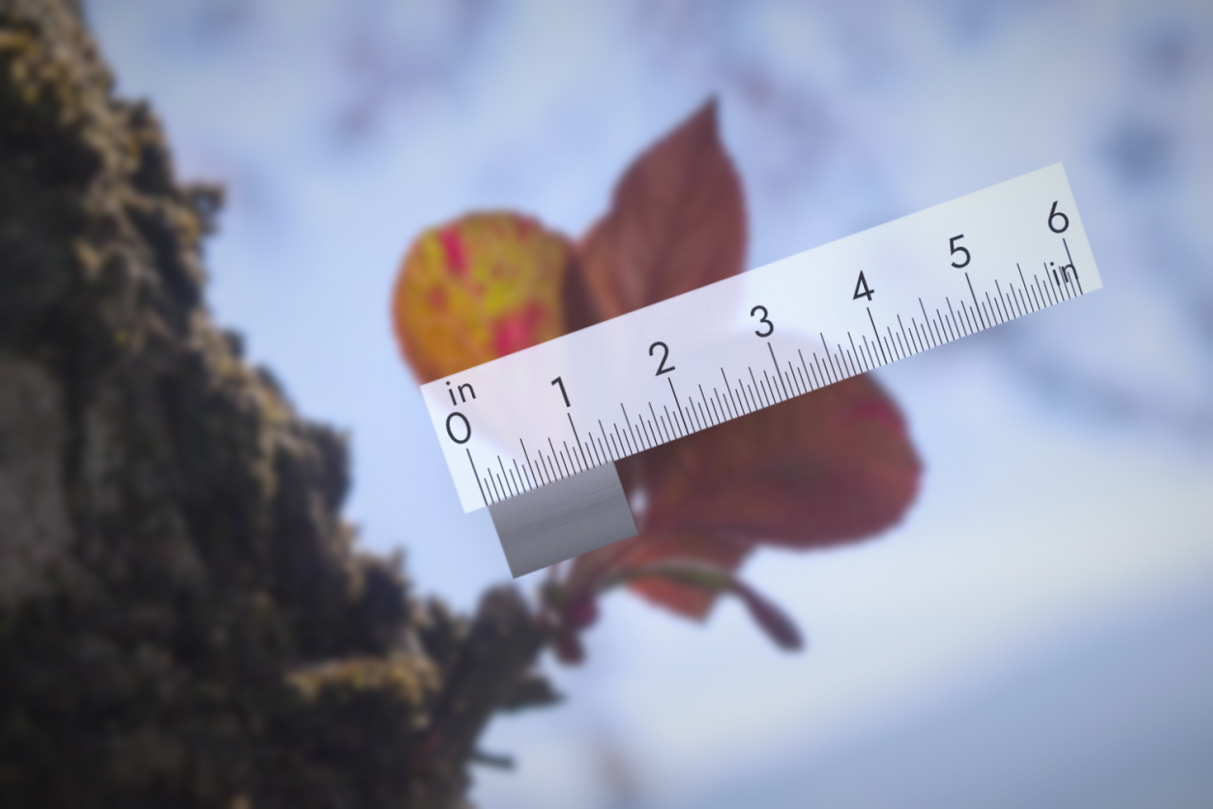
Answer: 1.25 in
